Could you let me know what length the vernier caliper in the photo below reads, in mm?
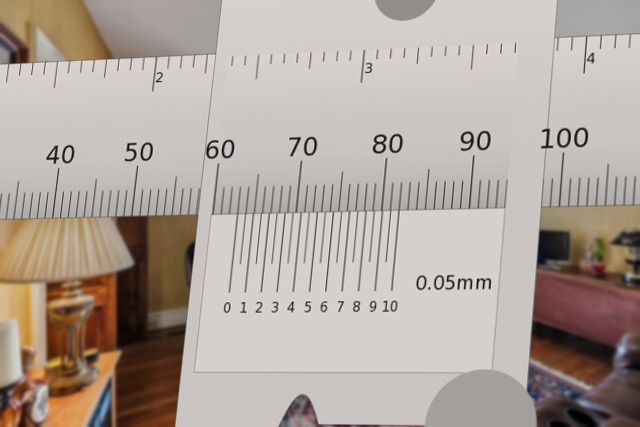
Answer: 63.0 mm
